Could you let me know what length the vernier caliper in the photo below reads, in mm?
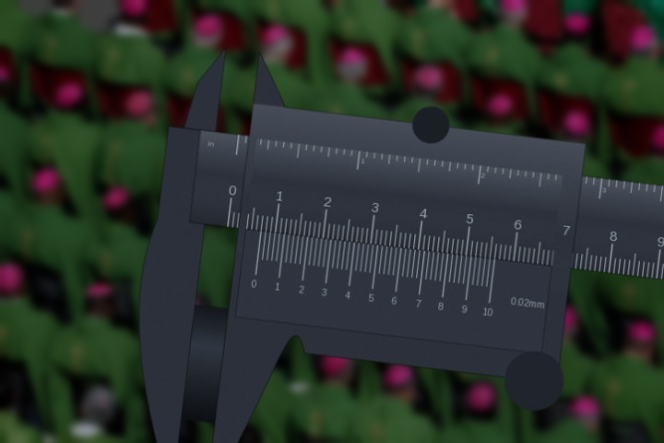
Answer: 7.0 mm
